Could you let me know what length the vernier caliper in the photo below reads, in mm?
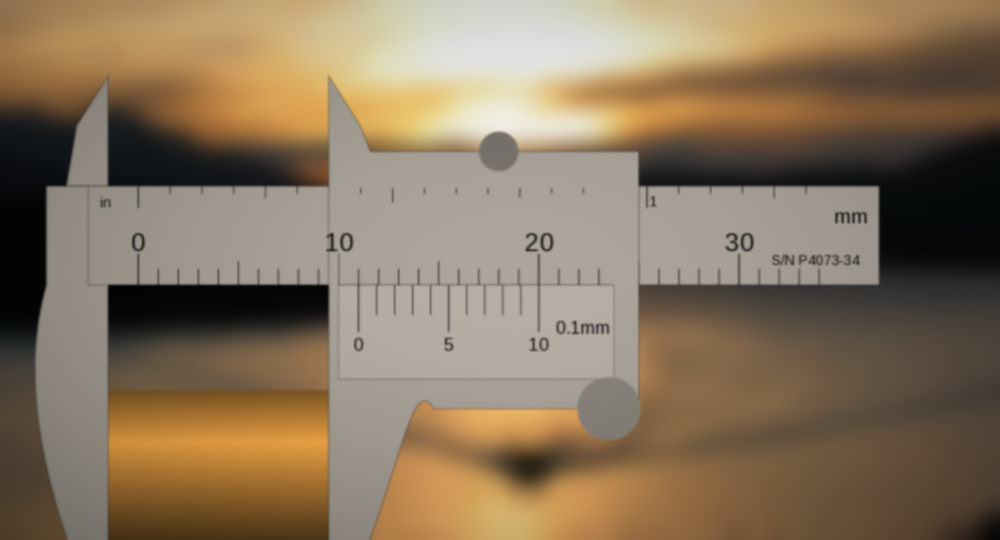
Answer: 11.0 mm
